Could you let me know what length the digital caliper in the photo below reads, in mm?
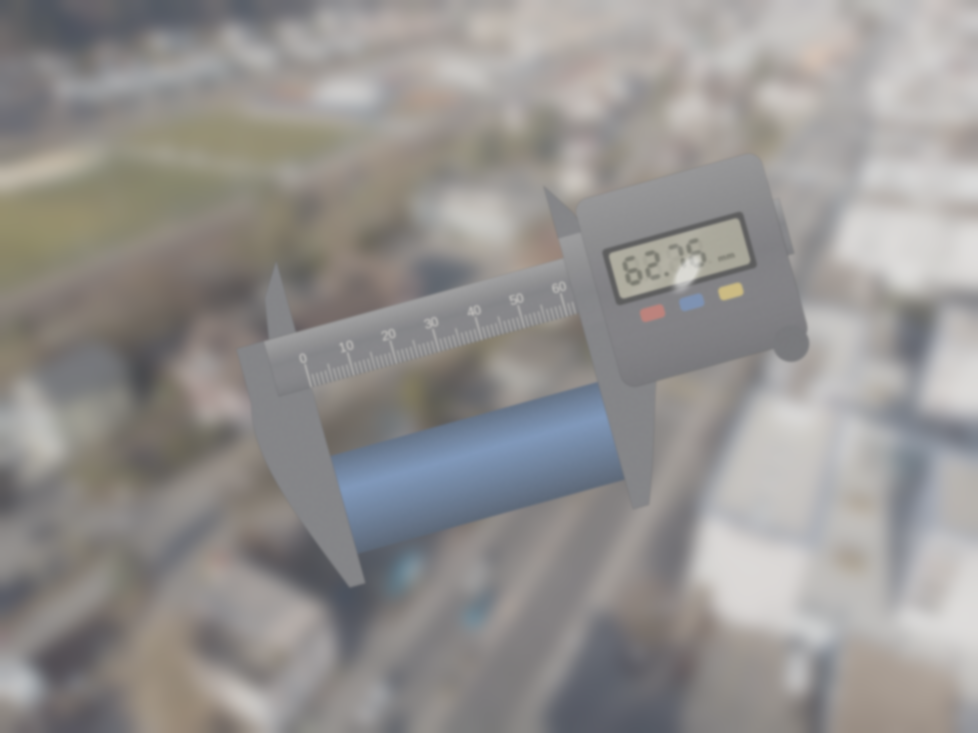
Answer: 62.76 mm
